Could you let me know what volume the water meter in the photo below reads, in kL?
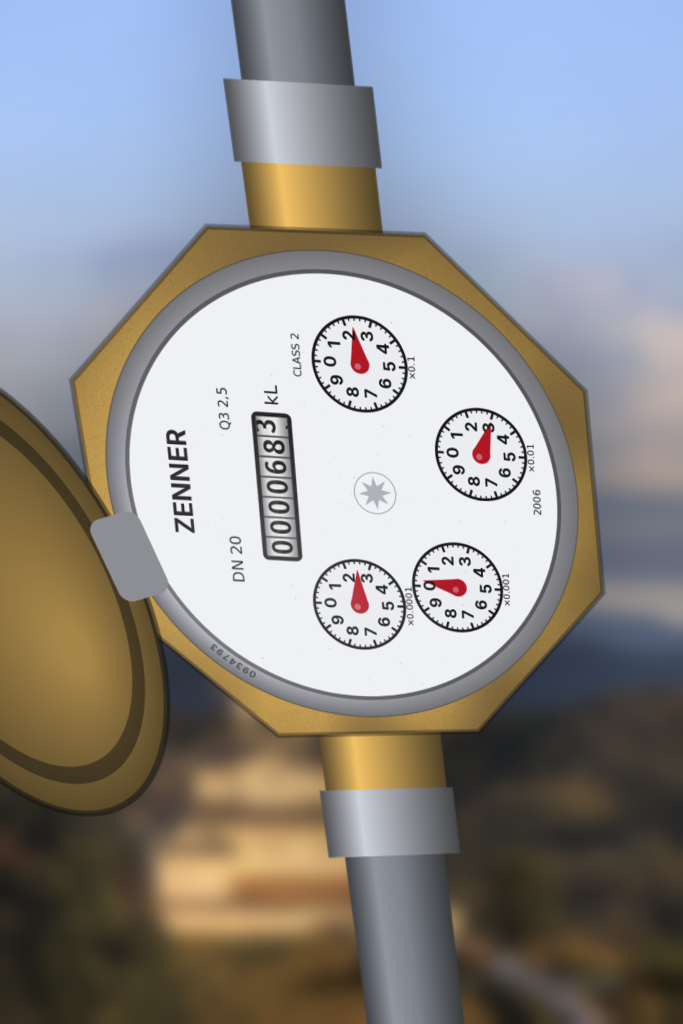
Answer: 683.2302 kL
